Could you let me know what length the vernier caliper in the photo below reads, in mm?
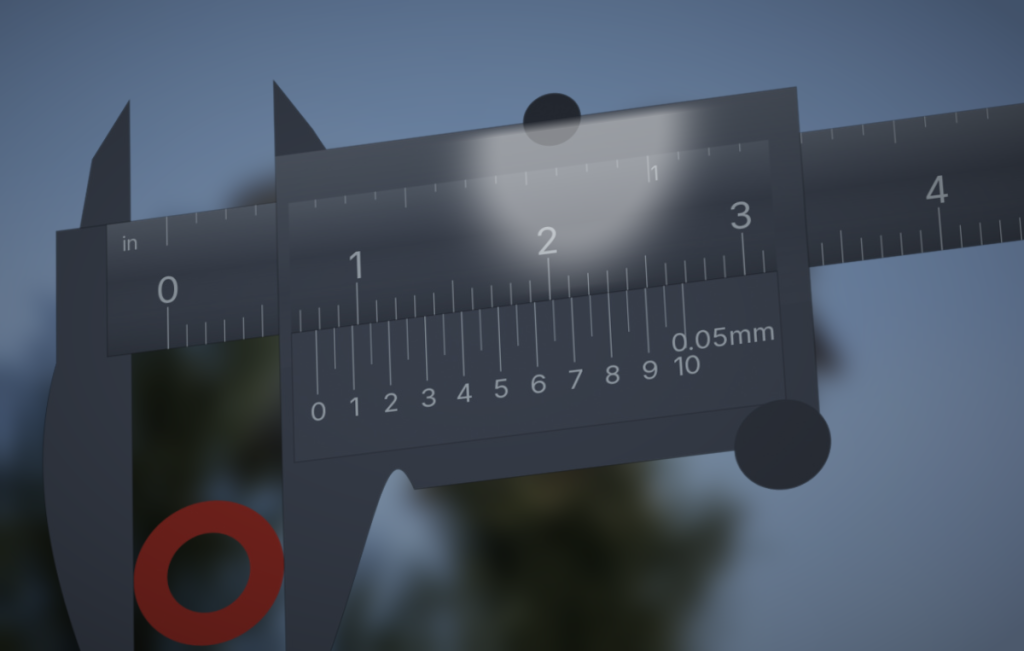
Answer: 7.8 mm
